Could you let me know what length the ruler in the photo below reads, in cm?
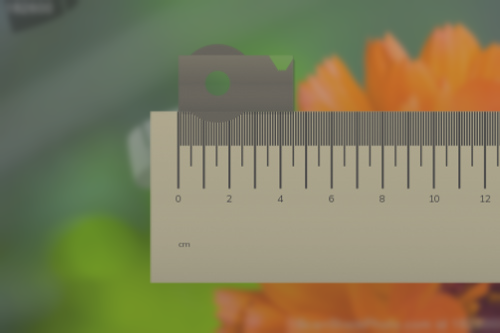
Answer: 4.5 cm
